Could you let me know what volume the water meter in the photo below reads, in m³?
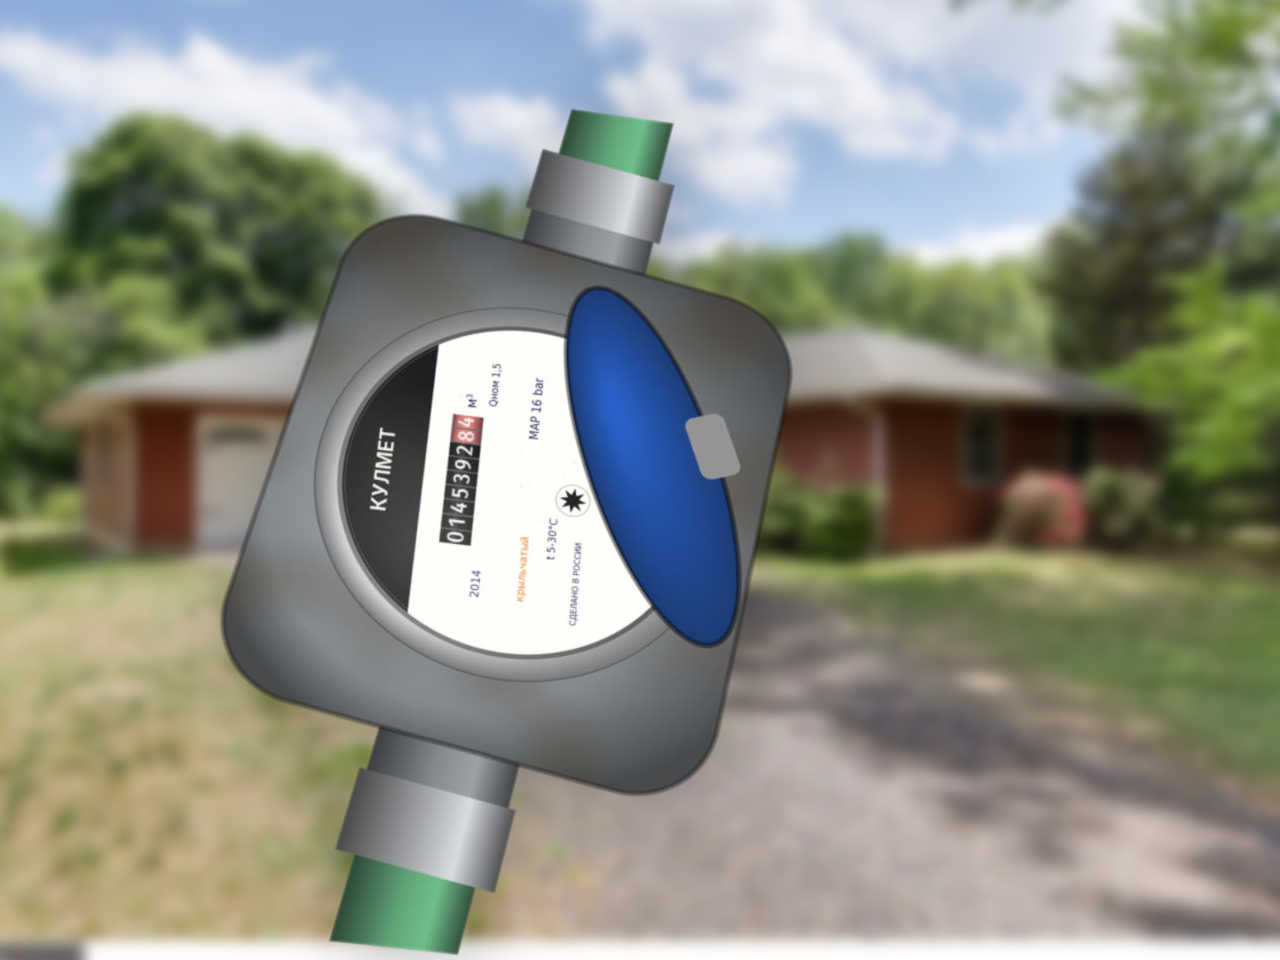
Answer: 145392.84 m³
